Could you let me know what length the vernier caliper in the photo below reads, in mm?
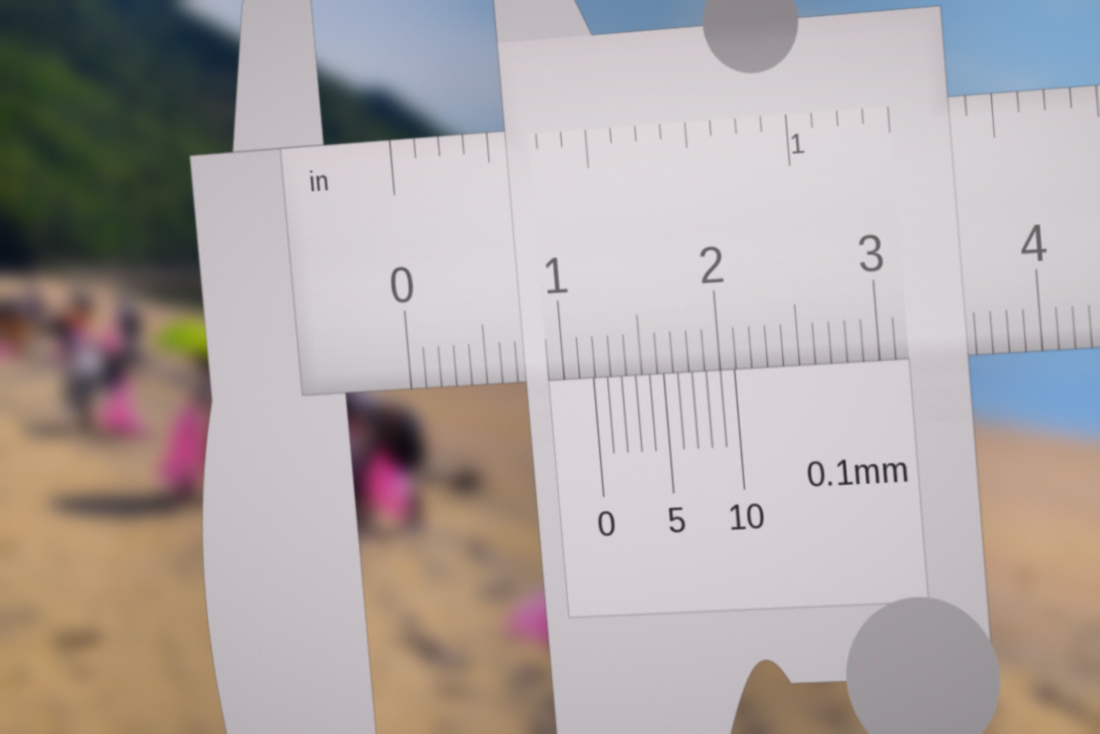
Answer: 11.9 mm
